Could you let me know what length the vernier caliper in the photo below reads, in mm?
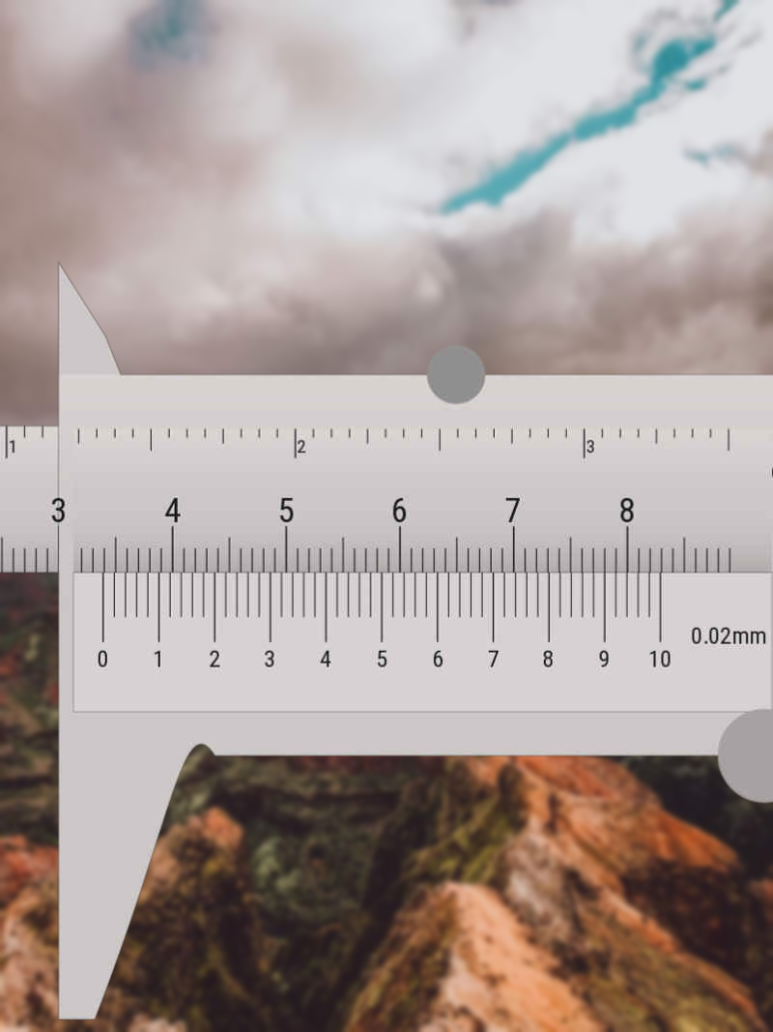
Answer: 33.9 mm
